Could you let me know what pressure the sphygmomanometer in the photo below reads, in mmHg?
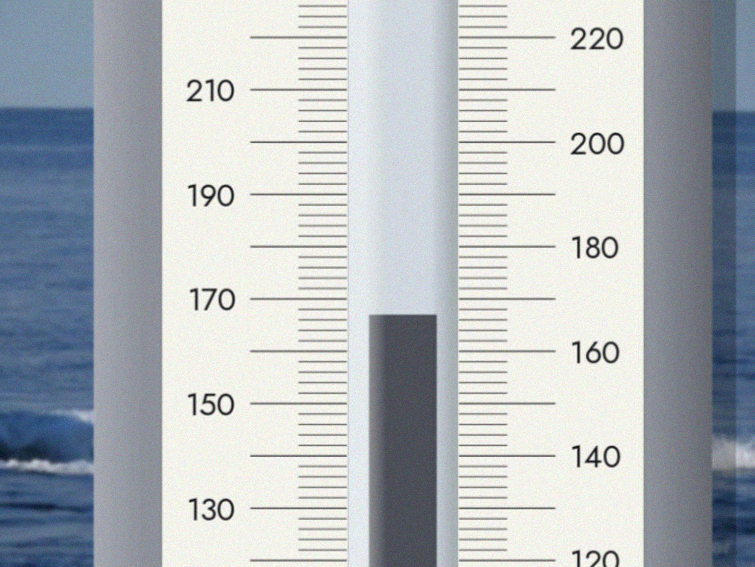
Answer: 167 mmHg
